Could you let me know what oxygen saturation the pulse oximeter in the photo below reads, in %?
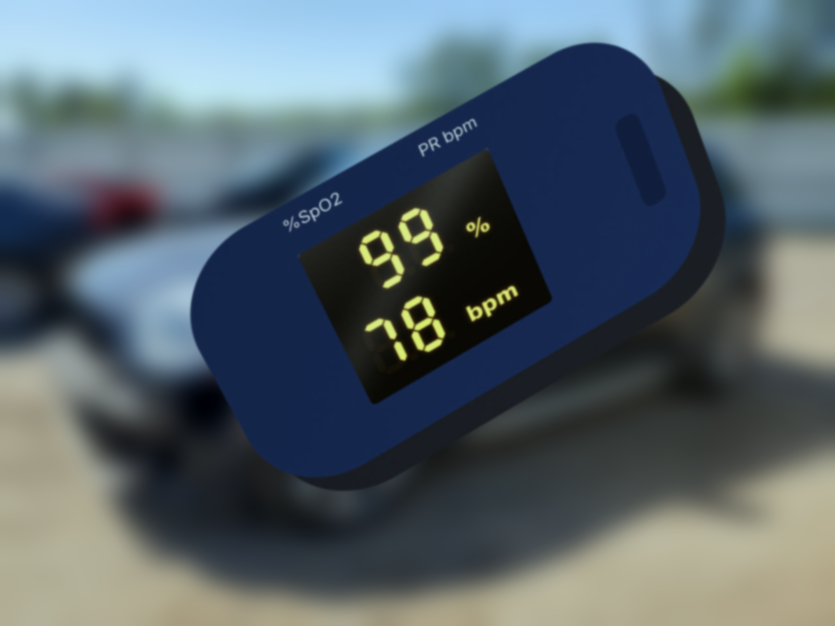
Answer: 99 %
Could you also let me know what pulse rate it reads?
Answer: 78 bpm
